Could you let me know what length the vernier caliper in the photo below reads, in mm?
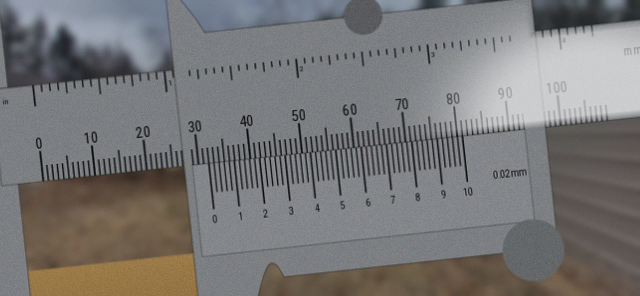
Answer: 32.0 mm
